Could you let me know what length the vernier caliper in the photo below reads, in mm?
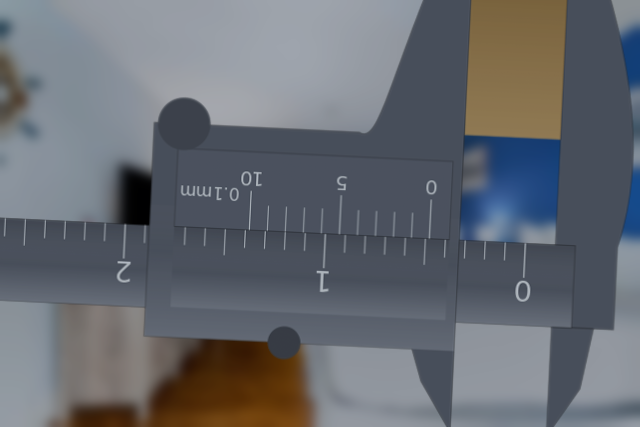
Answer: 4.8 mm
